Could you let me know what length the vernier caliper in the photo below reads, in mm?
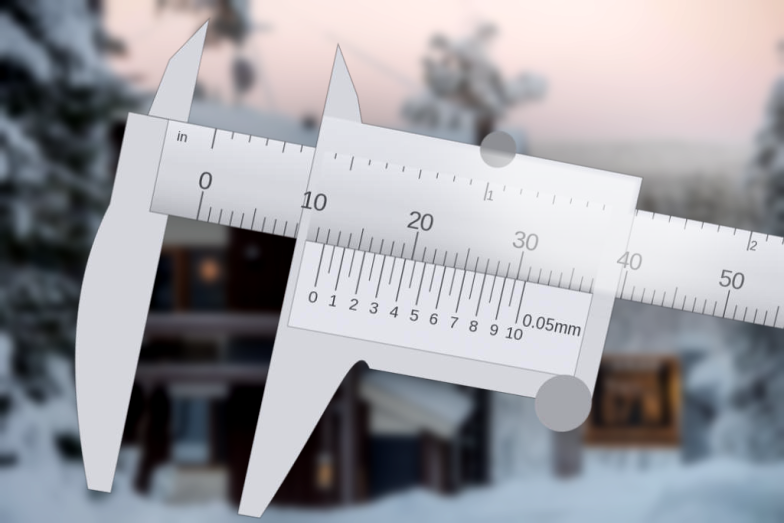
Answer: 11.8 mm
